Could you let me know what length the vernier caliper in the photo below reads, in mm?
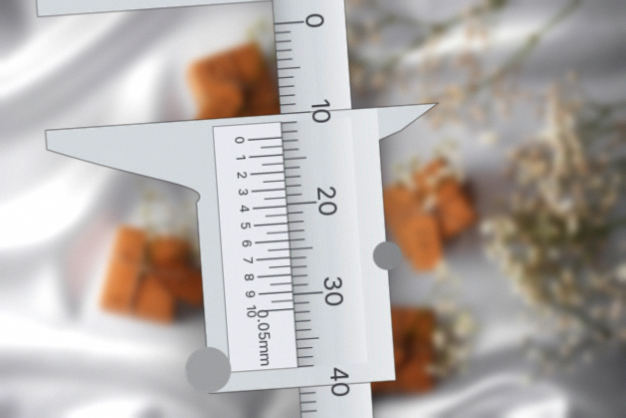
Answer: 12.6 mm
